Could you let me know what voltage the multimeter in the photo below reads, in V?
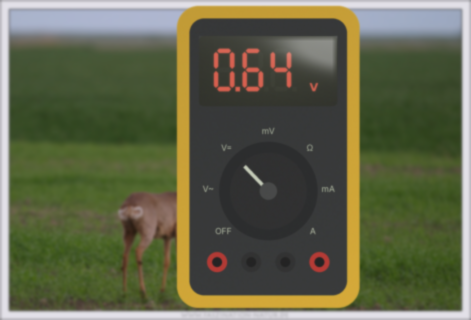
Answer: 0.64 V
